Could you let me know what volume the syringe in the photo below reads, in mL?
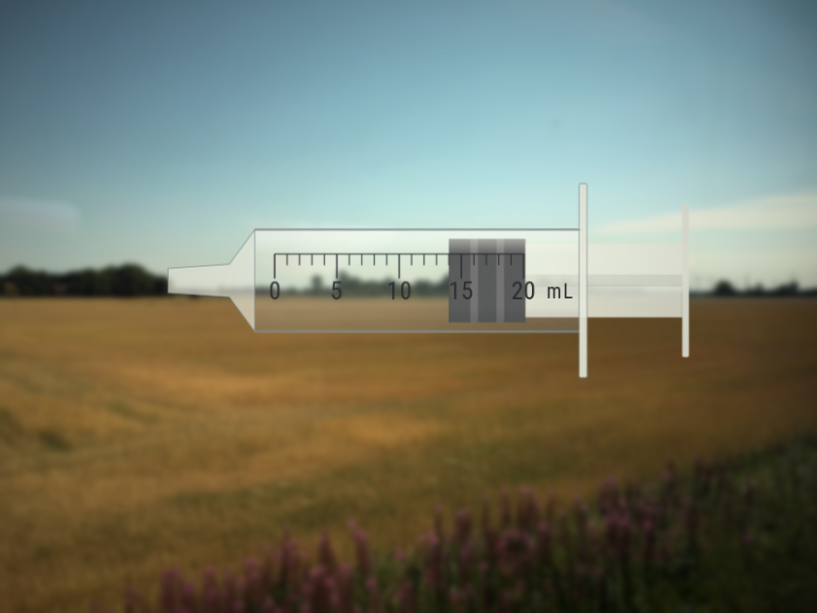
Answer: 14 mL
